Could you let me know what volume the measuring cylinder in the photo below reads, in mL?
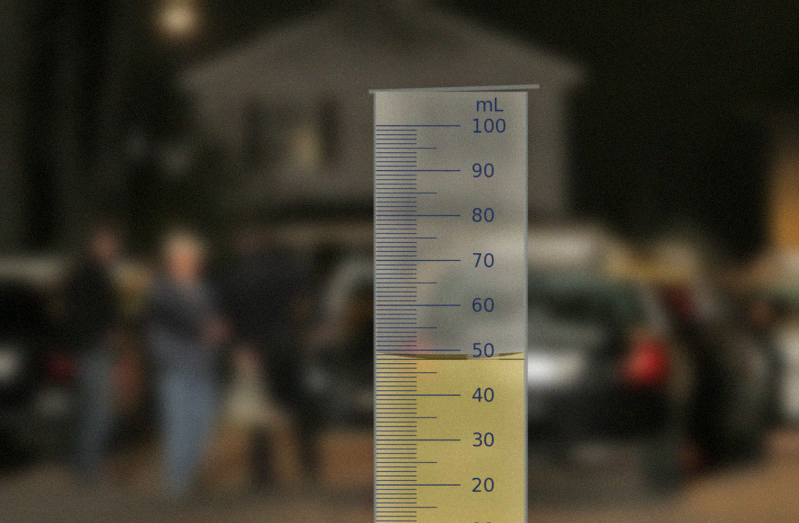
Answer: 48 mL
